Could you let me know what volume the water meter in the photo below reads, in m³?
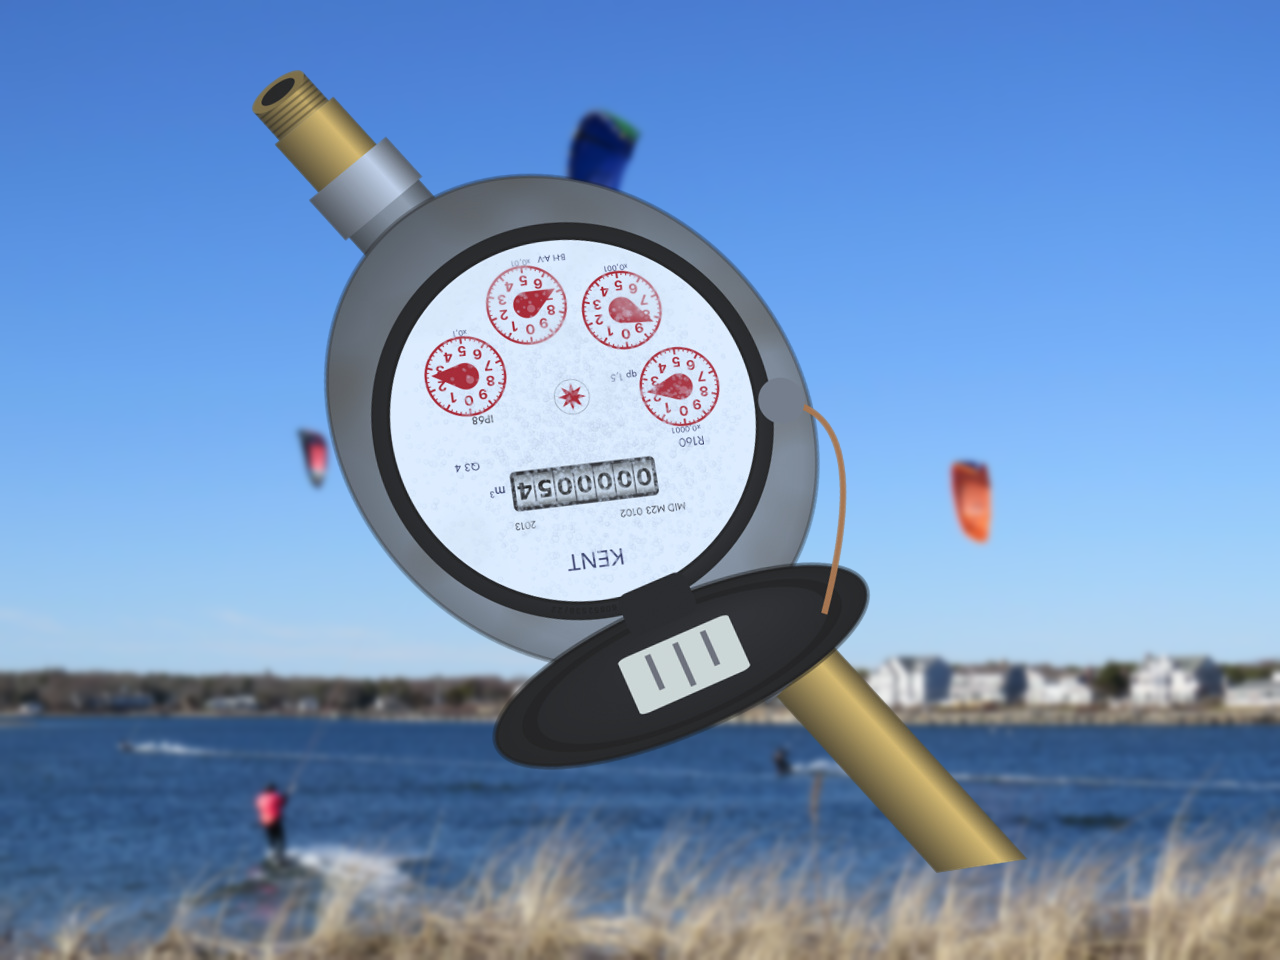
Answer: 54.2682 m³
